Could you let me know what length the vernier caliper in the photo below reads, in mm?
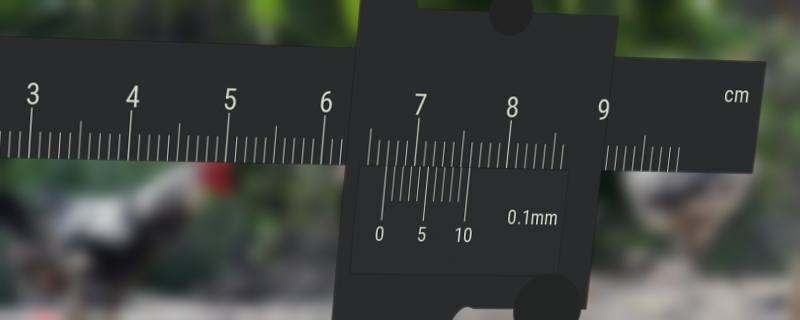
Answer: 67.0 mm
